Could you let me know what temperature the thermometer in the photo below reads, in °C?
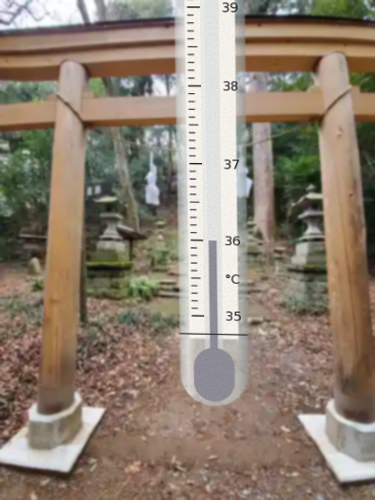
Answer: 36 °C
